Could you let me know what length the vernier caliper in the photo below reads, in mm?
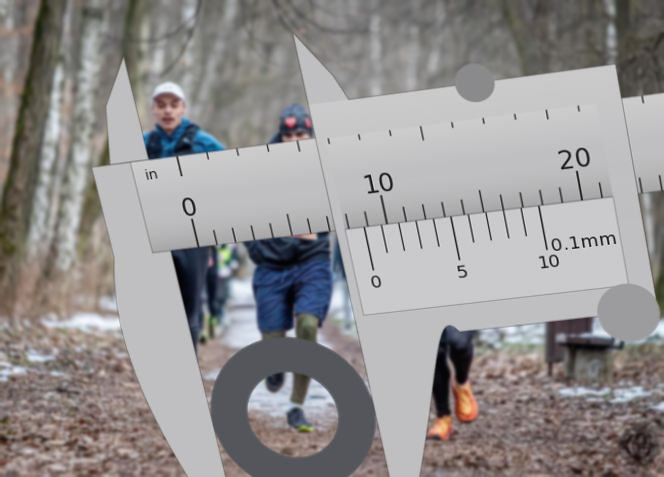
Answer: 8.8 mm
